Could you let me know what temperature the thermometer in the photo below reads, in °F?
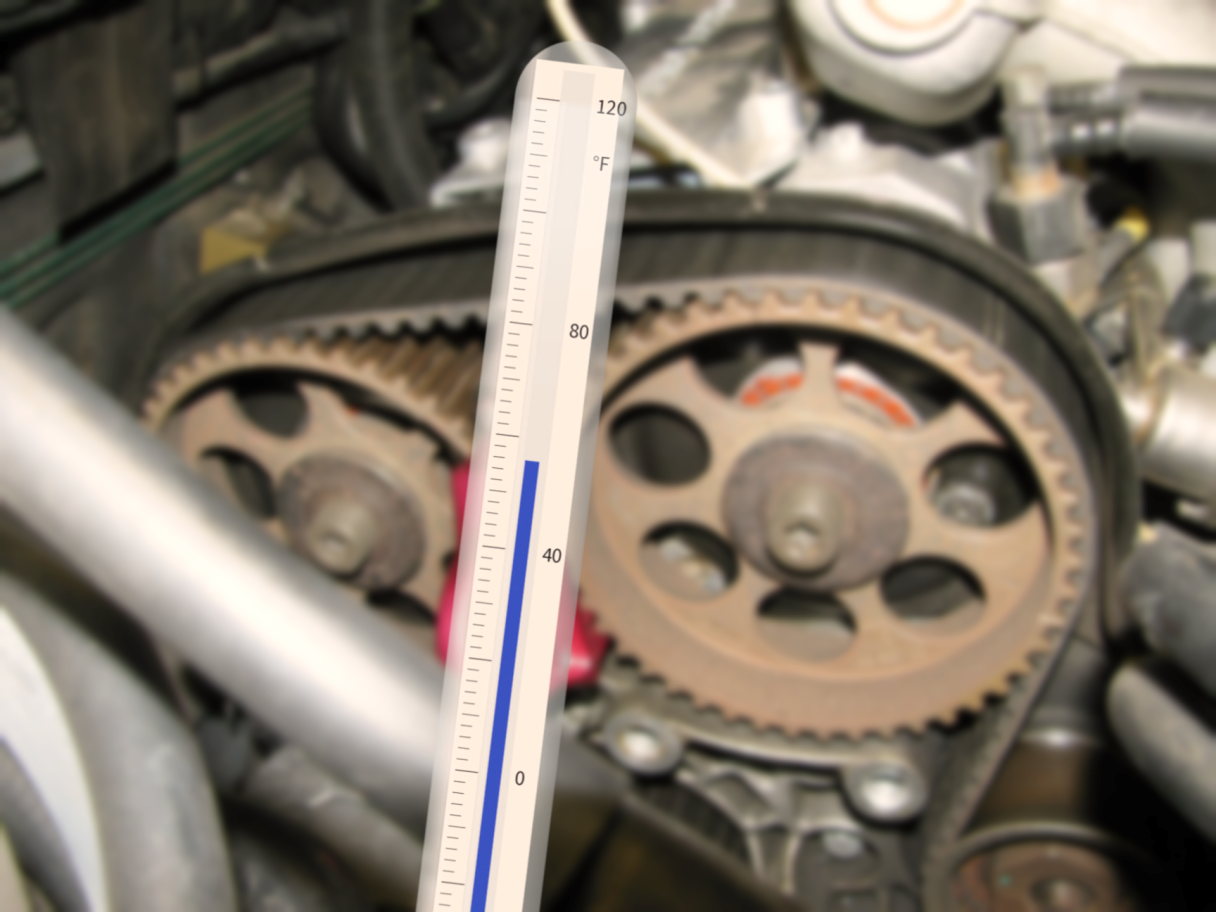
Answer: 56 °F
